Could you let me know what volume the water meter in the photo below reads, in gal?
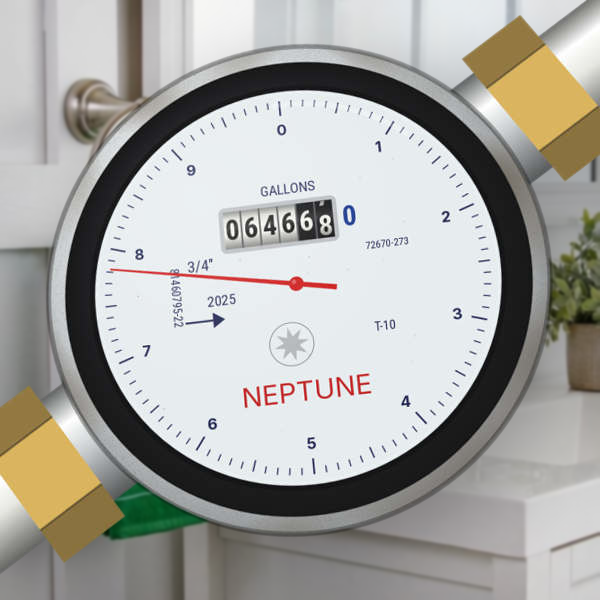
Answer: 646677.8 gal
